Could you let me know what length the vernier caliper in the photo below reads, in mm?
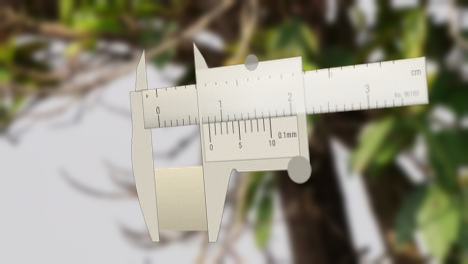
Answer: 8.0 mm
